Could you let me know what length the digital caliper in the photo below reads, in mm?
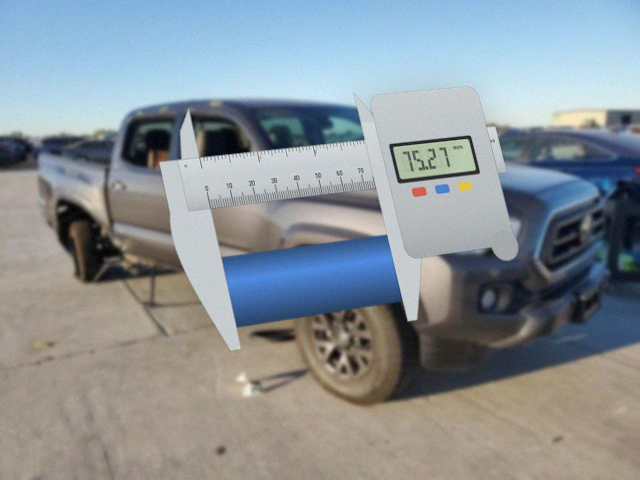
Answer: 75.27 mm
